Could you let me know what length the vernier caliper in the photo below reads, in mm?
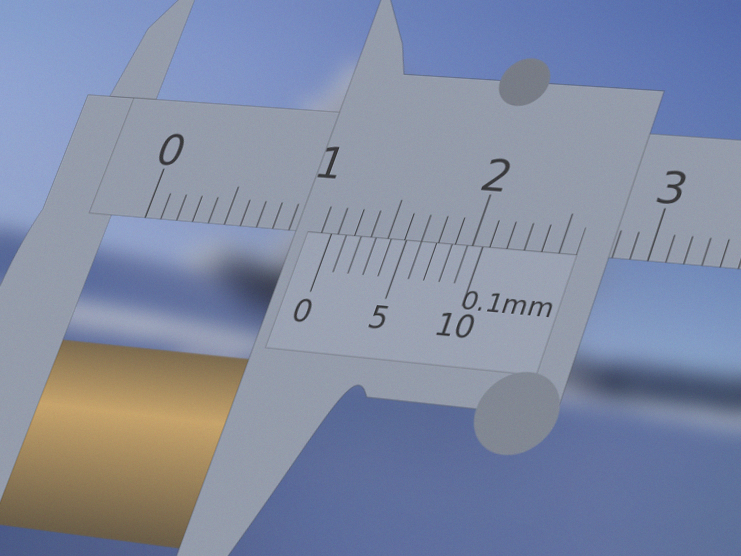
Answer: 11.6 mm
